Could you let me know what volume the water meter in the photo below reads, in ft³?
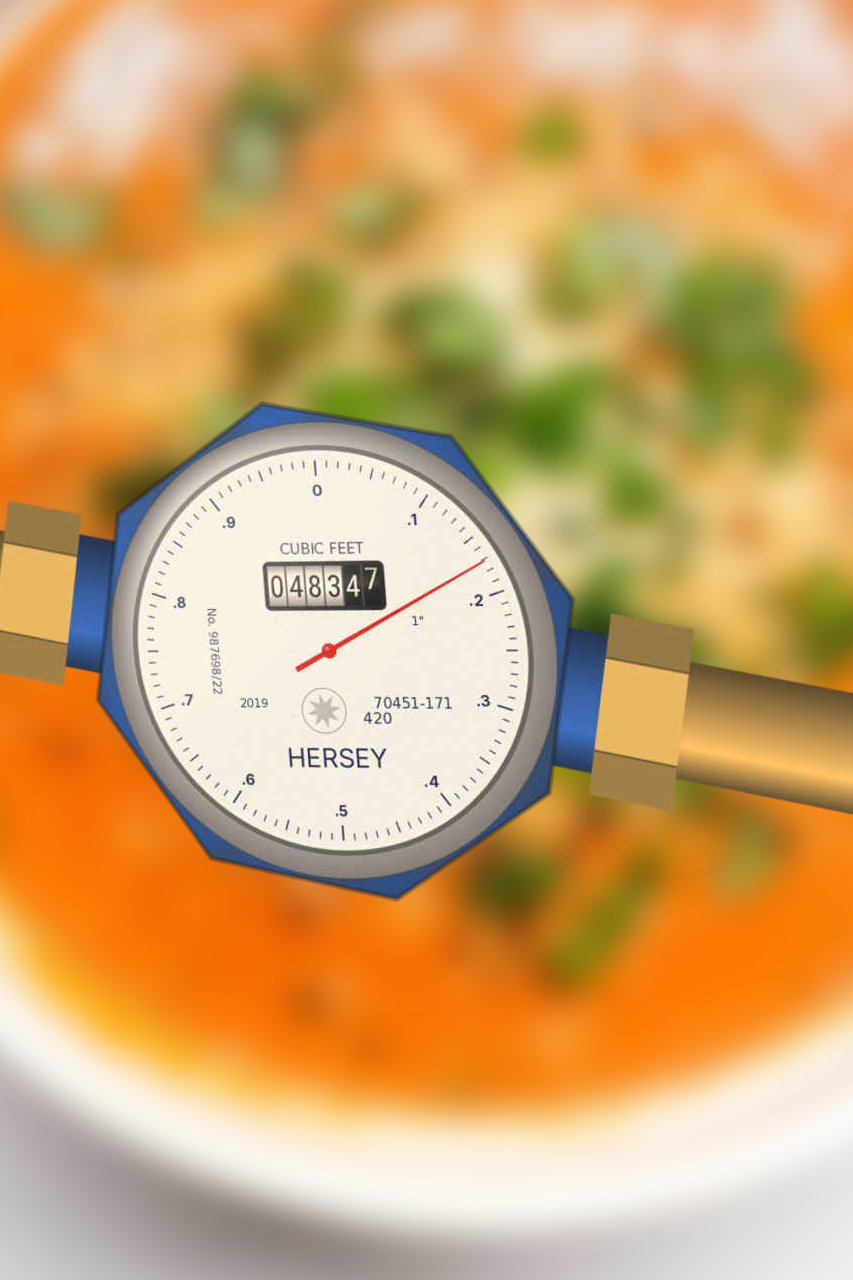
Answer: 48347.17 ft³
